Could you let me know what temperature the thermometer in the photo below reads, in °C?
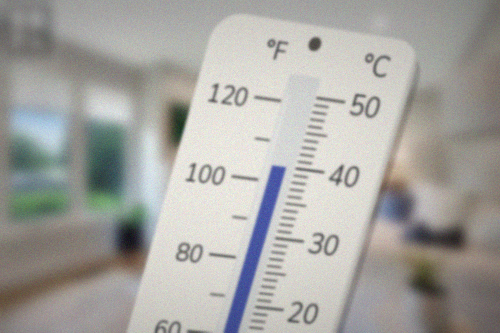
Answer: 40 °C
